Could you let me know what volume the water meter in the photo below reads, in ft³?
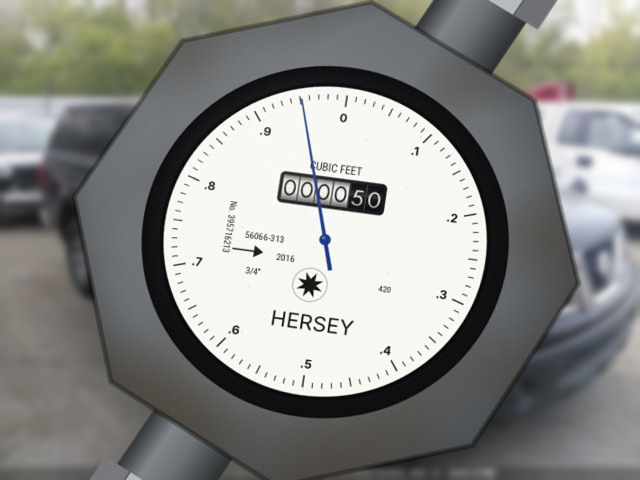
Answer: 49.95 ft³
